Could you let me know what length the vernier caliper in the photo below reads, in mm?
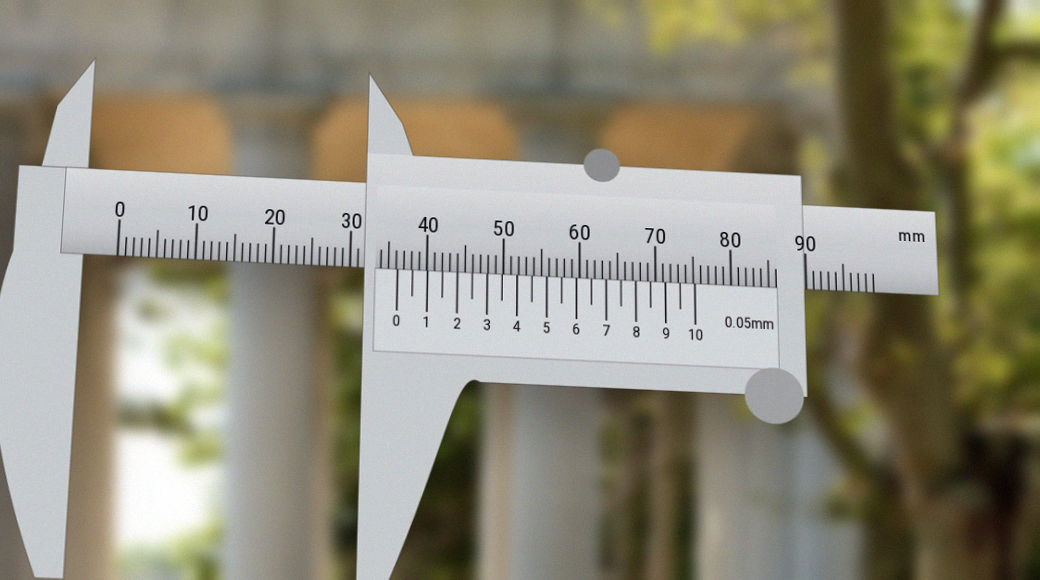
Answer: 36.2 mm
